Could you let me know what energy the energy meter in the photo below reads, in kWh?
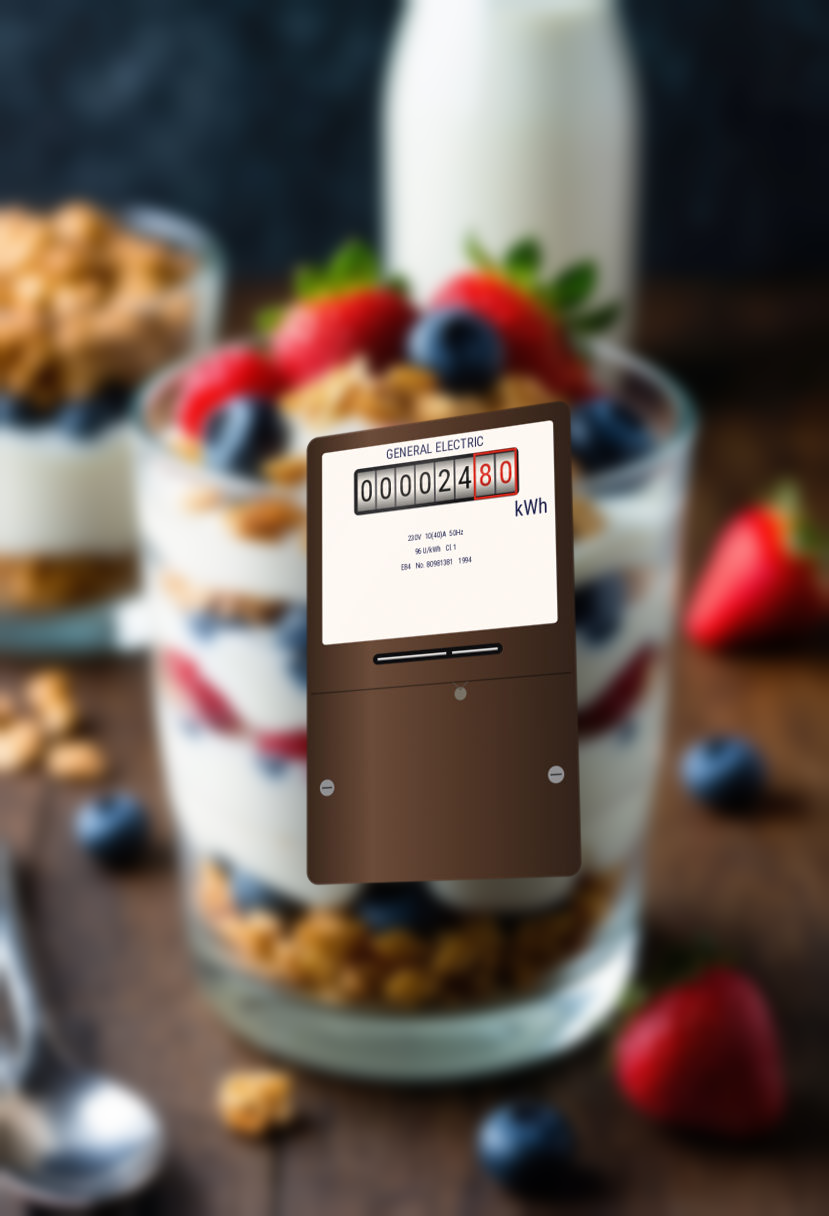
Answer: 24.80 kWh
